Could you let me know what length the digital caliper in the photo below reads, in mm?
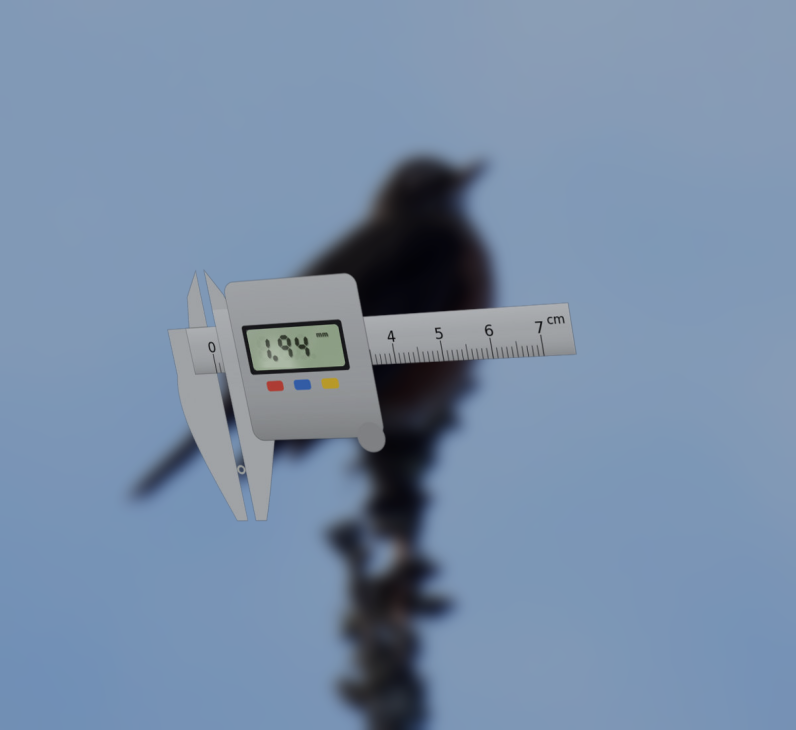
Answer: 1.94 mm
